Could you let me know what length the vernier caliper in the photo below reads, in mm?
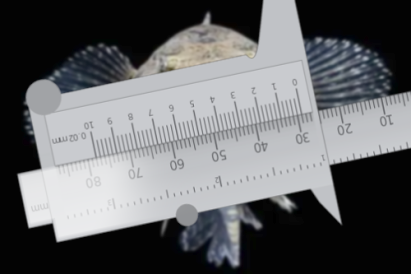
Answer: 29.0 mm
